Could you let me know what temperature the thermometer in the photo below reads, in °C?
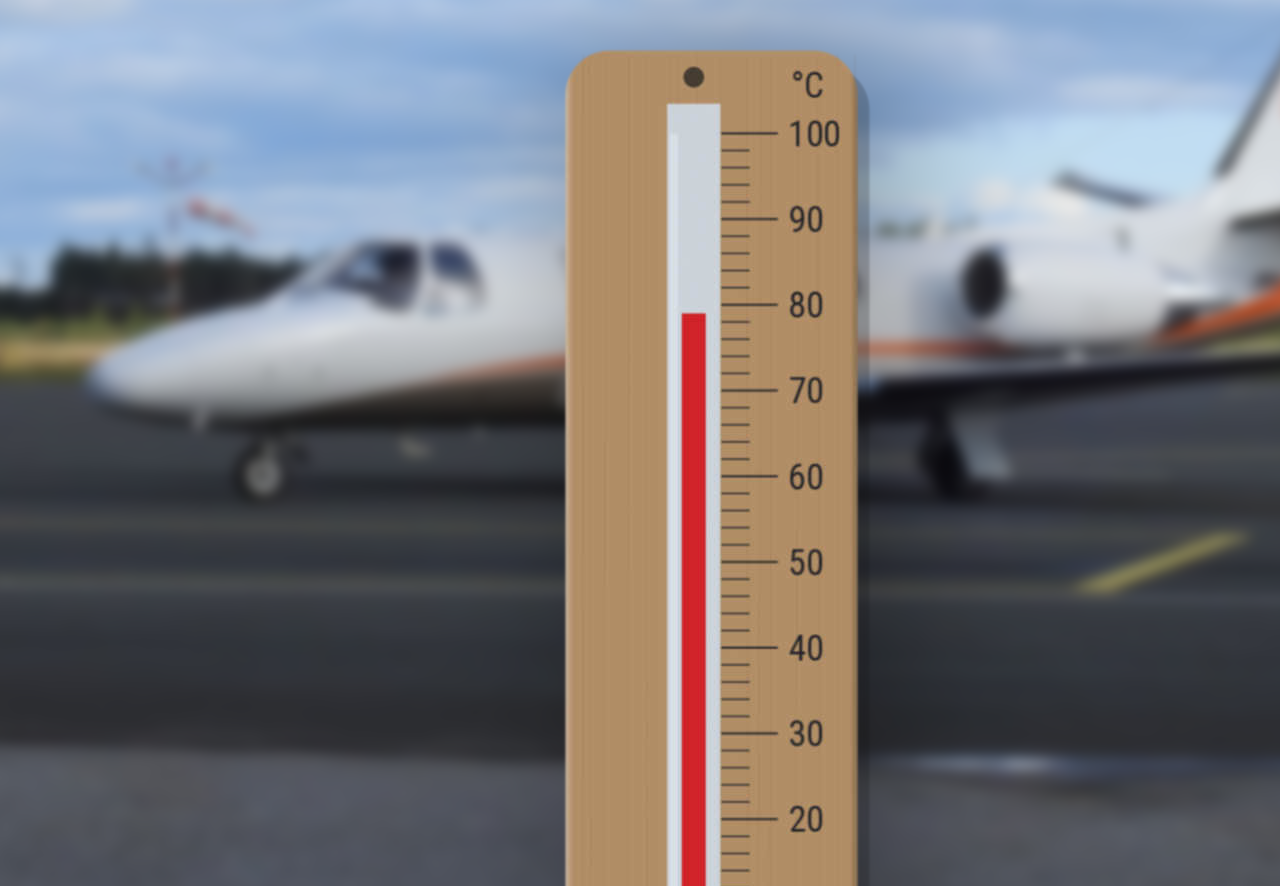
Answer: 79 °C
